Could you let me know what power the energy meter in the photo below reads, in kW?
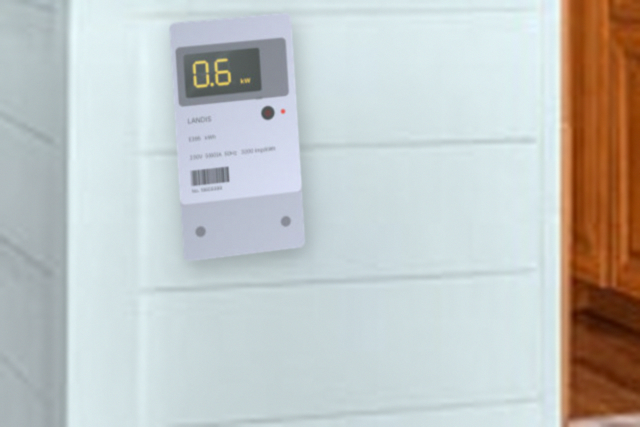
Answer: 0.6 kW
